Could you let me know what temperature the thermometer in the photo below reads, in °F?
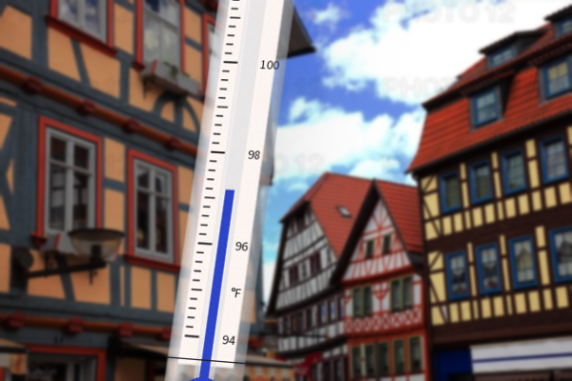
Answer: 97.2 °F
